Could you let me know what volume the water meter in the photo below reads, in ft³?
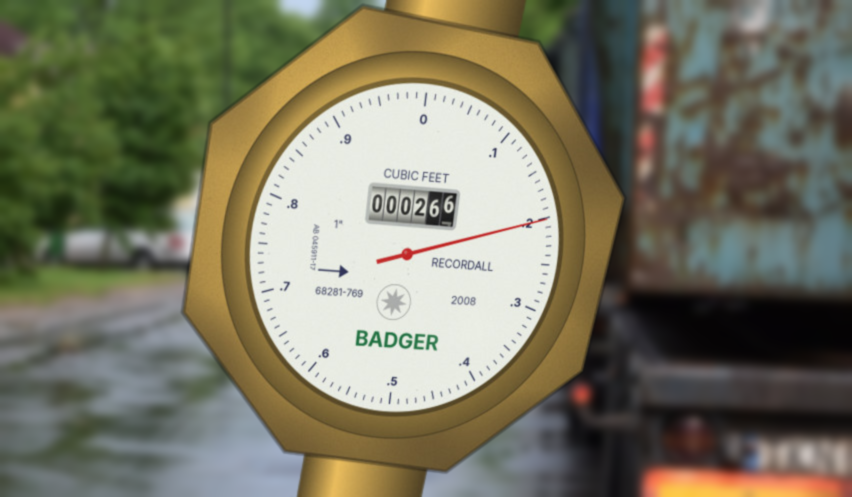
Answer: 266.20 ft³
